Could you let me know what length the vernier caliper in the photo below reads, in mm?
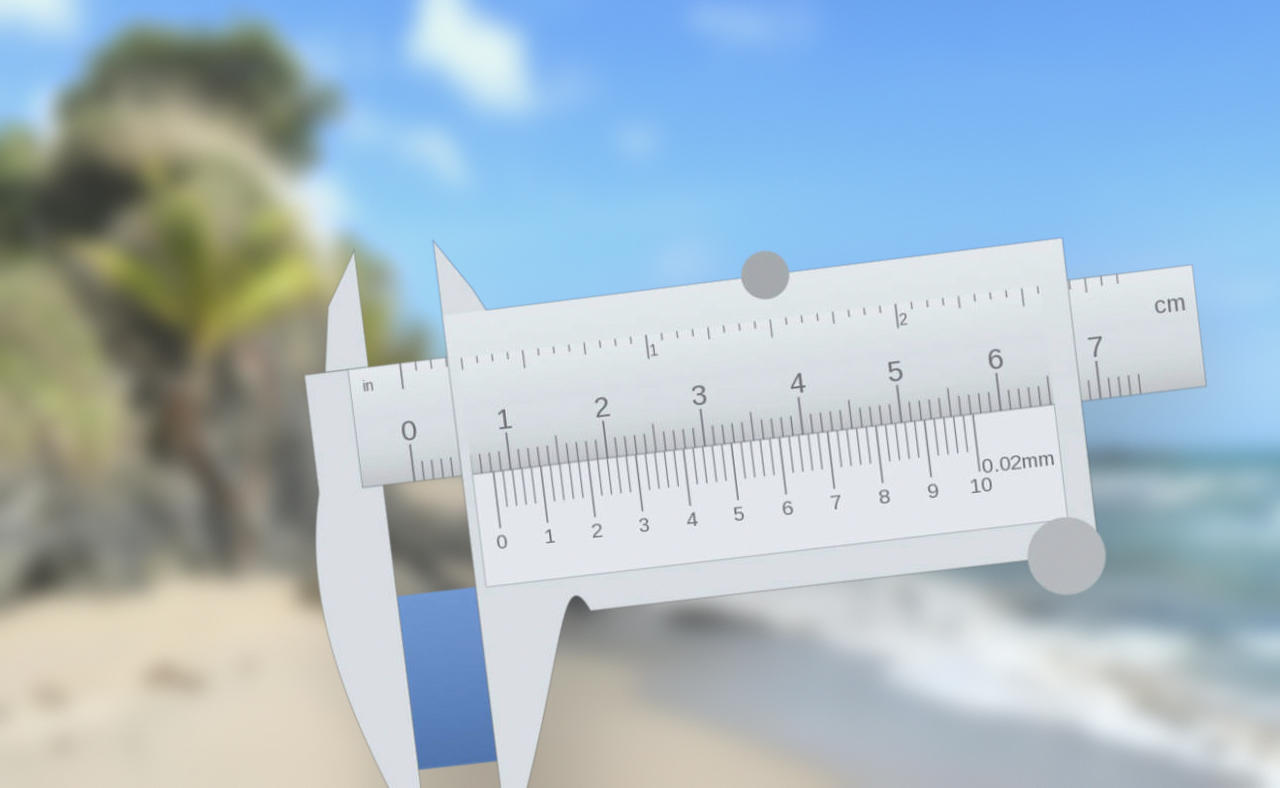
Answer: 8.2 mm
